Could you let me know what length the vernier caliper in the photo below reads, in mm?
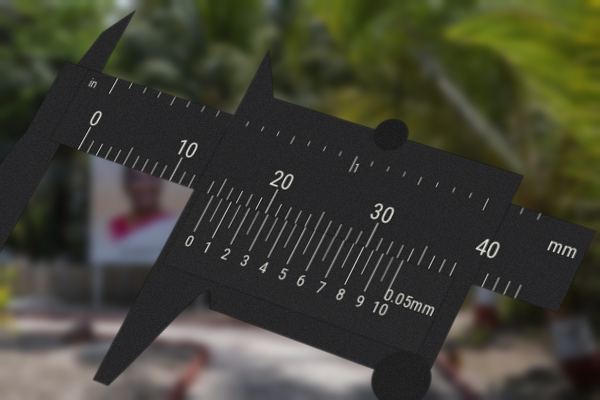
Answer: 14.6 mm
